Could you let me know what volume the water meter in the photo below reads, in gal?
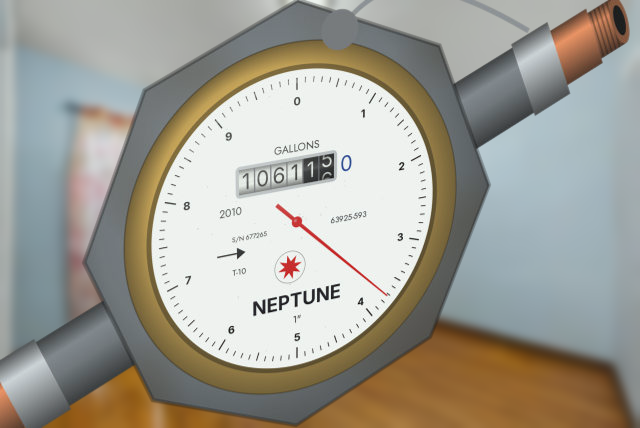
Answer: 1061153.7 gal
